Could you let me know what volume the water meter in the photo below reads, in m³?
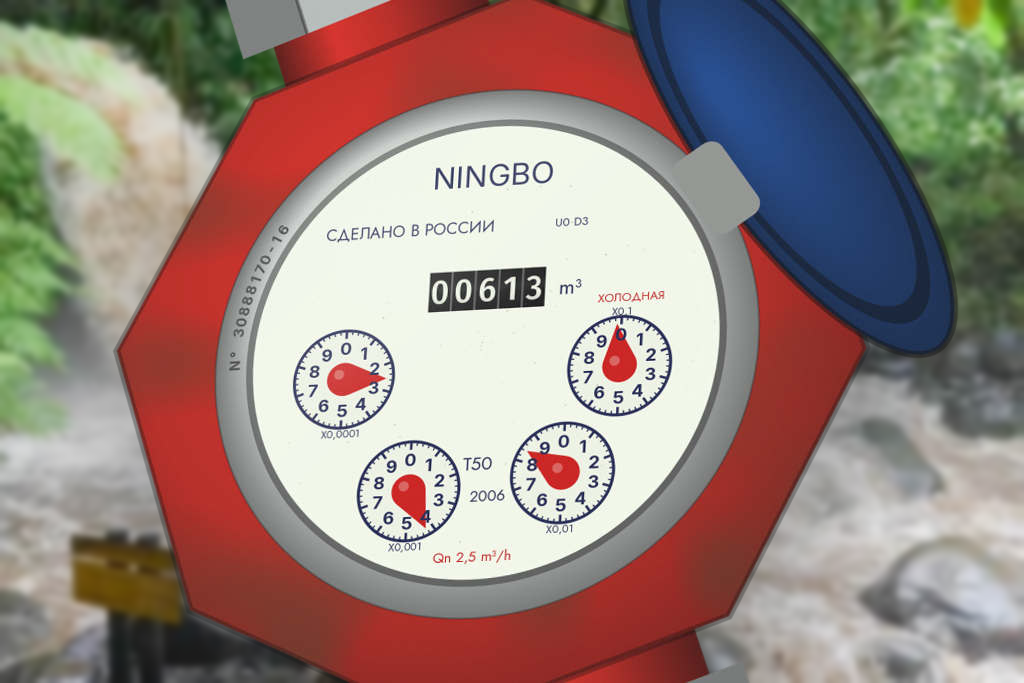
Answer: 612.9842 m³
